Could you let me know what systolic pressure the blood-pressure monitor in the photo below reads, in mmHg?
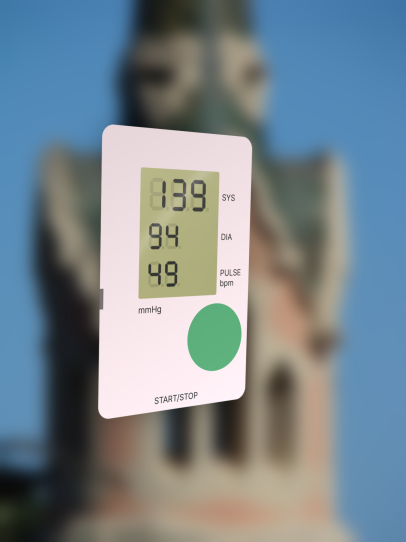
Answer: 139 mmHg
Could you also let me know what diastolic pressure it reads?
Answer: 94 mmHg
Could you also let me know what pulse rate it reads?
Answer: 49 bpm
